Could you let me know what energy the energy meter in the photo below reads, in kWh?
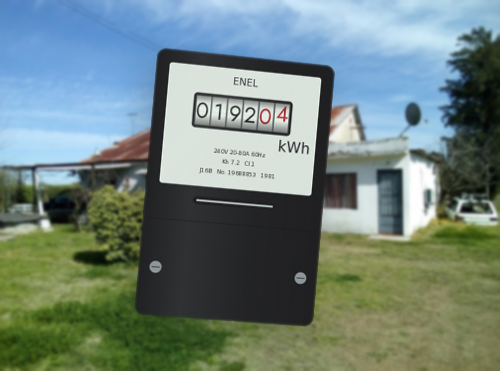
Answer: 192.04 kWh
